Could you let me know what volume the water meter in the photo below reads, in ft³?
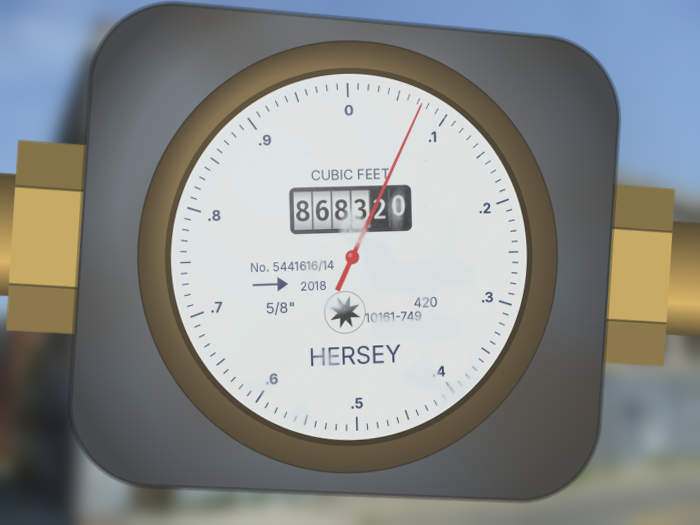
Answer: 868320.07 ft³
